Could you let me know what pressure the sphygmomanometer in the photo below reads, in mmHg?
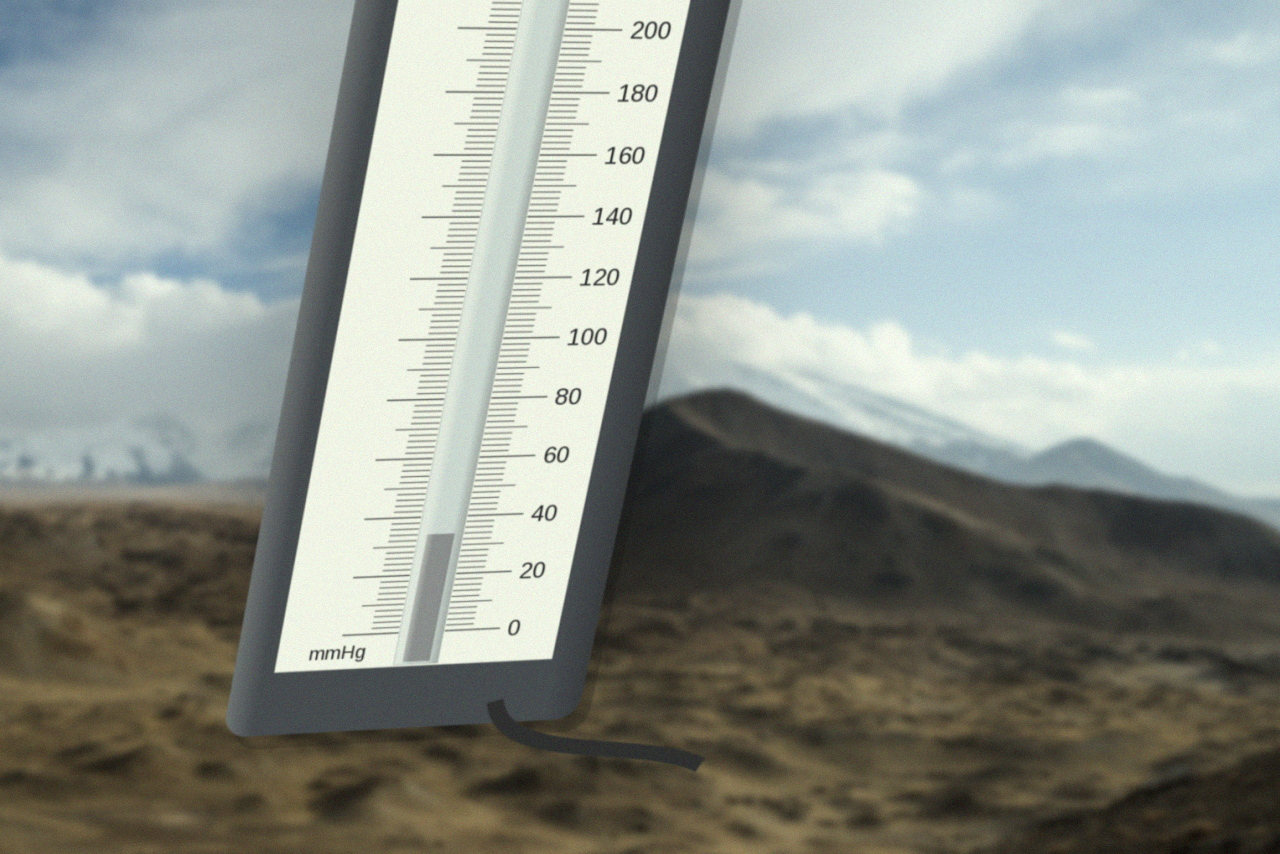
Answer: 34 mmHg
